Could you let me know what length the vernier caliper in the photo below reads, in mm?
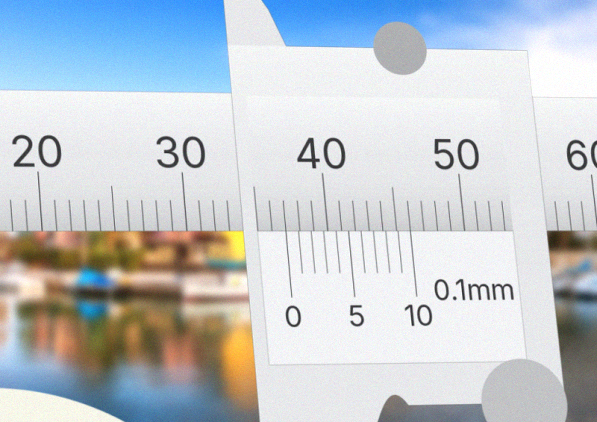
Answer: 37.0 mm
